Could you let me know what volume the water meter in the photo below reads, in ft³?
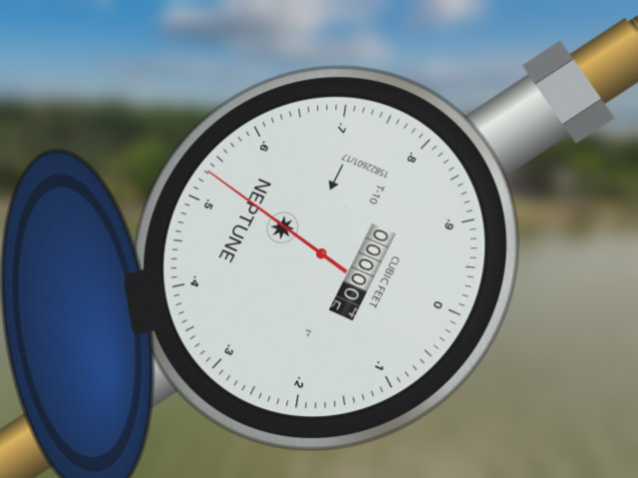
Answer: 4.53 ft³
